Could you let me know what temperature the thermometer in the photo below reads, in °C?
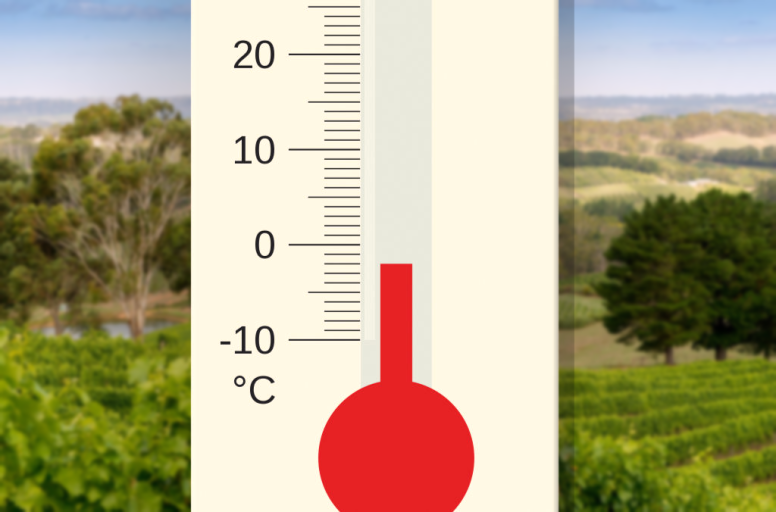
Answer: -2 °C
